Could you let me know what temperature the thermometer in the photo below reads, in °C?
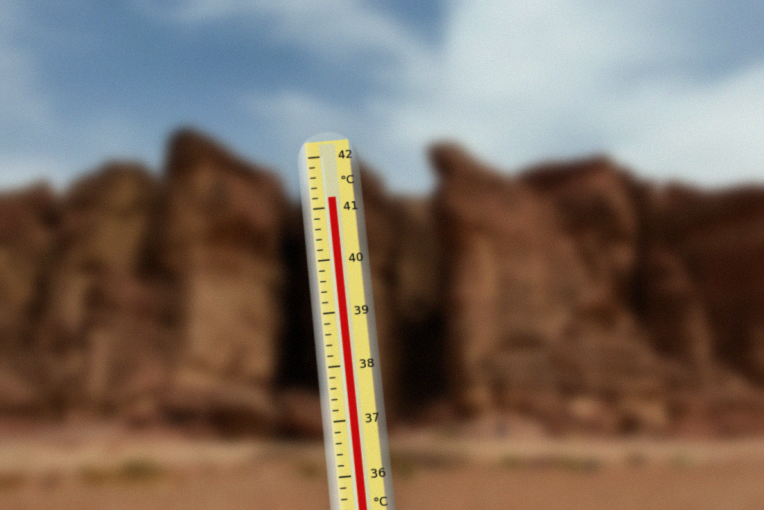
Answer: 41.2 °C
